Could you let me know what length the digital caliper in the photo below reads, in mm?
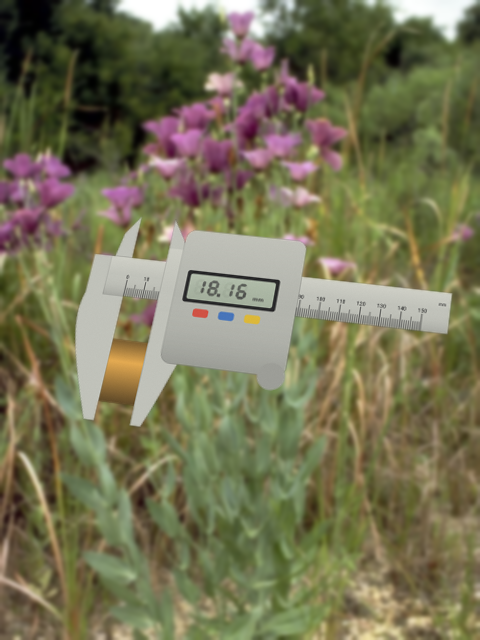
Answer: 18.16 mm
